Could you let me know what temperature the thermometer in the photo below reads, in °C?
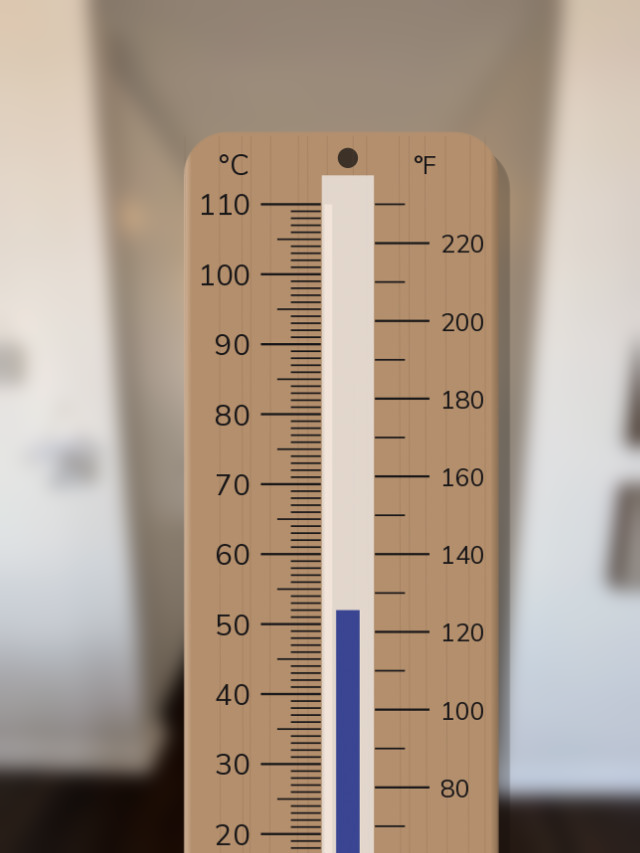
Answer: 52 °C
